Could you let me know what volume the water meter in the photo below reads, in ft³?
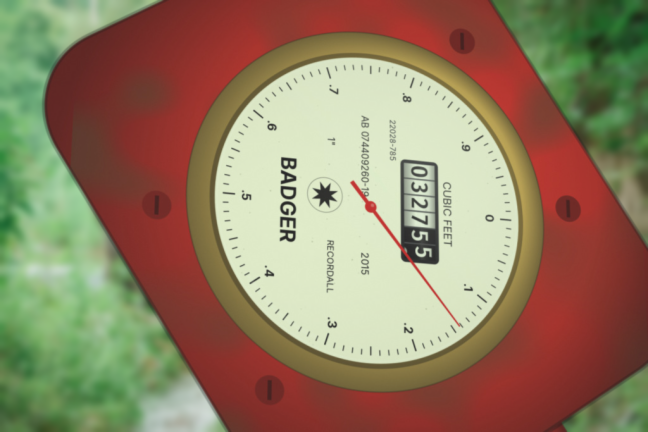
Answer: 32755.14 ft³
